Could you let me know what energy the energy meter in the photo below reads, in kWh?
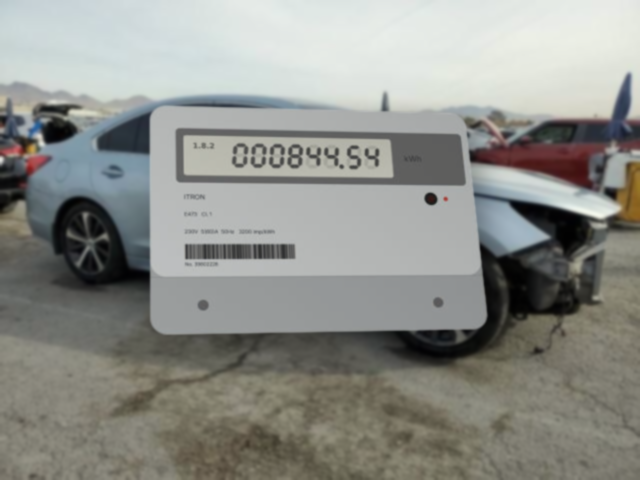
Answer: 844.54 kWh
